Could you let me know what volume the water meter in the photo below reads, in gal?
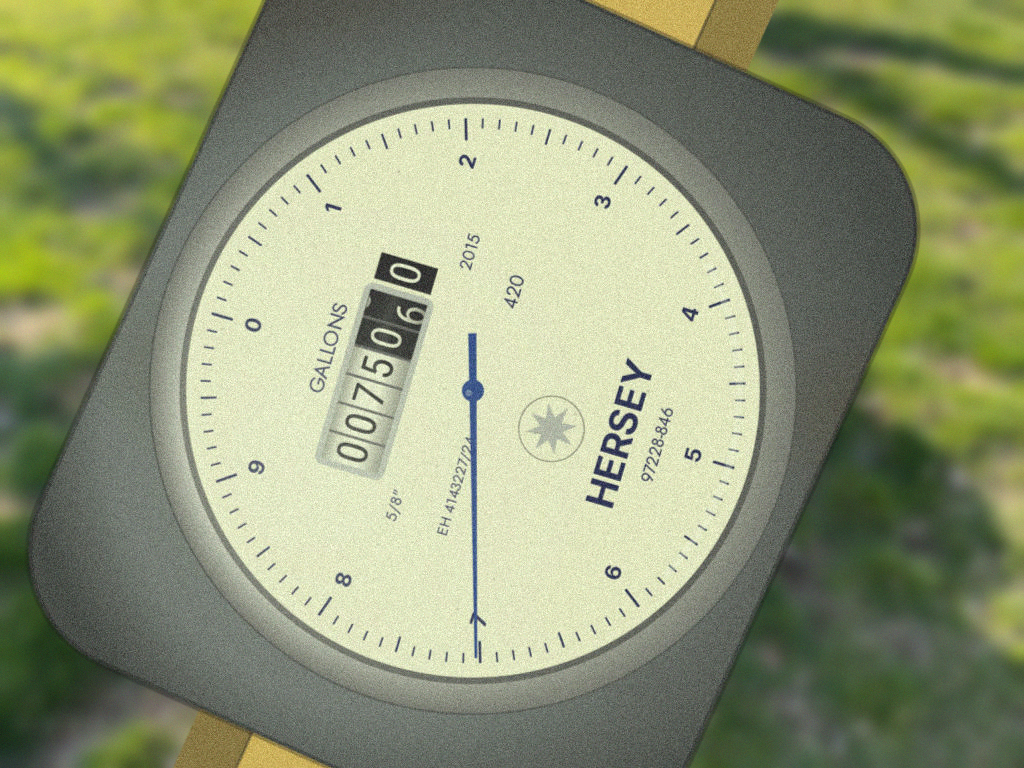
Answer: 75057.0 gal
